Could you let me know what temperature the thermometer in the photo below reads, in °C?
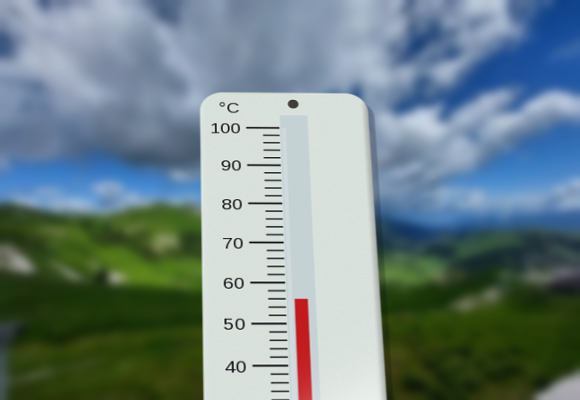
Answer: 56 °C
